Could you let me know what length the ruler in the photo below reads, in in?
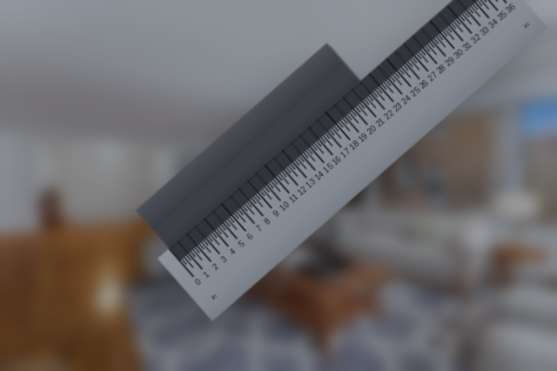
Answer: 22 in
